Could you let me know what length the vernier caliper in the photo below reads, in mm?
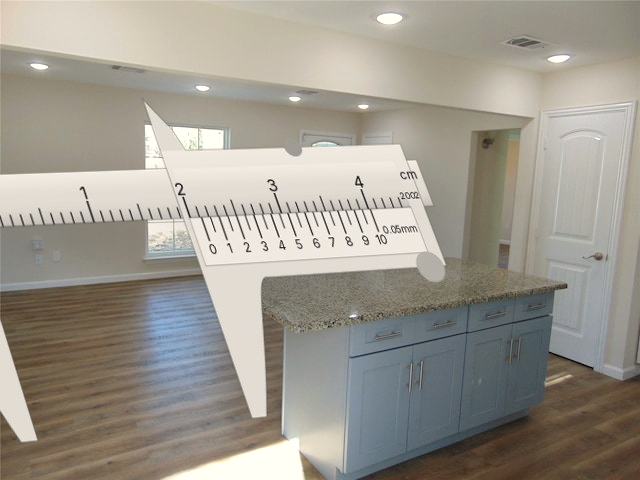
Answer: 21.2 mm
